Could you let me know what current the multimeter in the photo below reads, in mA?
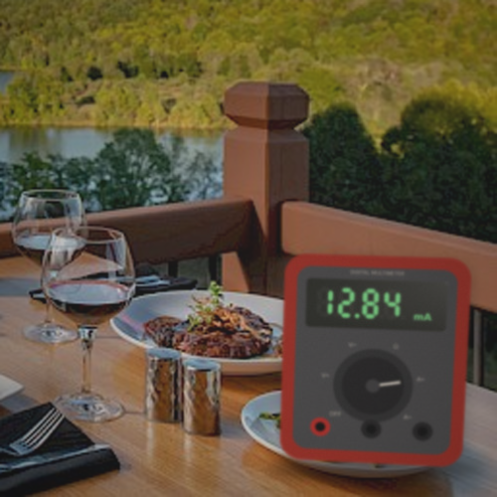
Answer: 12.84 mA
